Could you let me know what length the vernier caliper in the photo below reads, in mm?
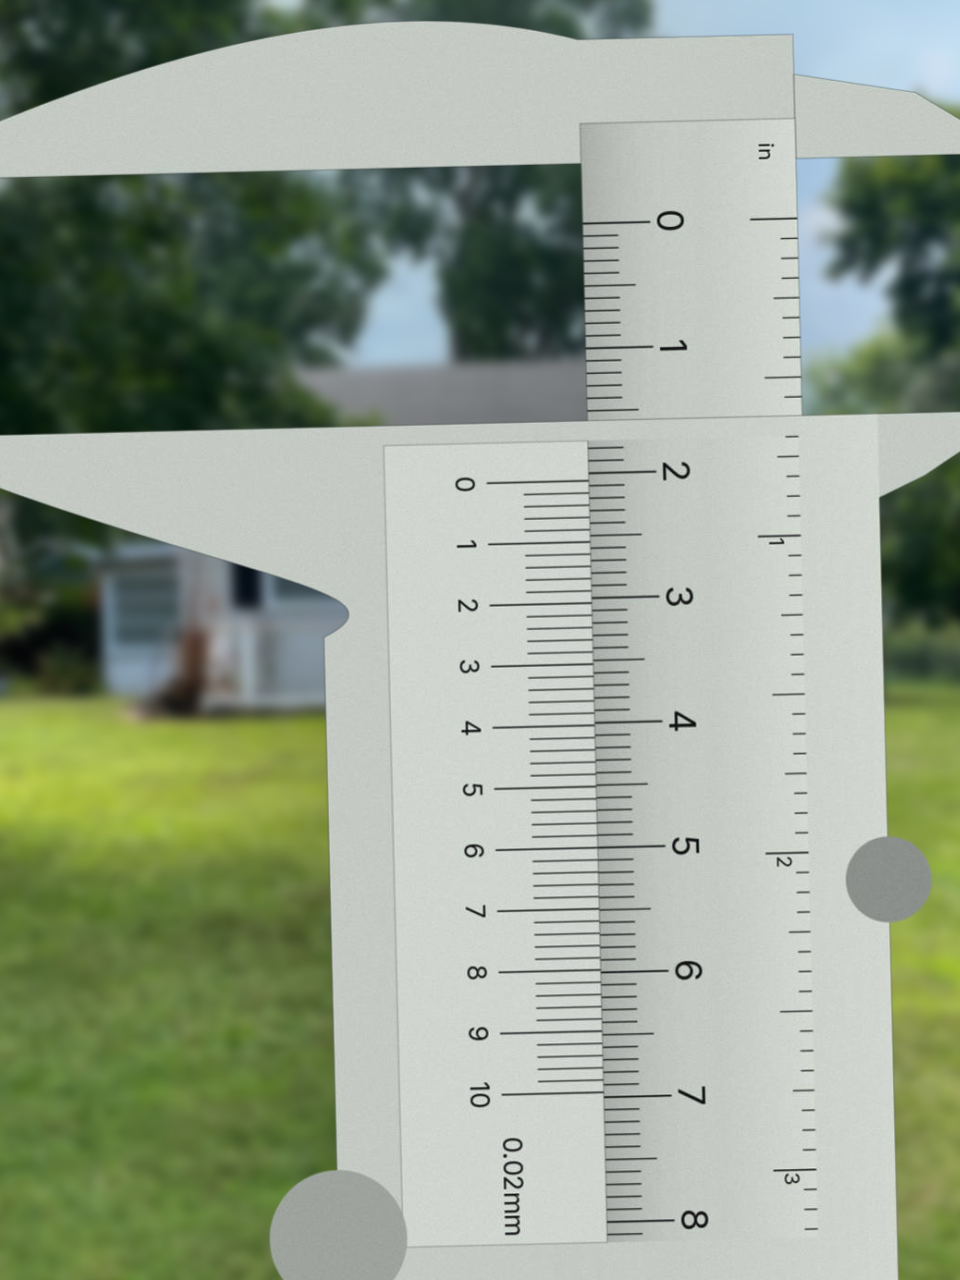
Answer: 20.6 mm
